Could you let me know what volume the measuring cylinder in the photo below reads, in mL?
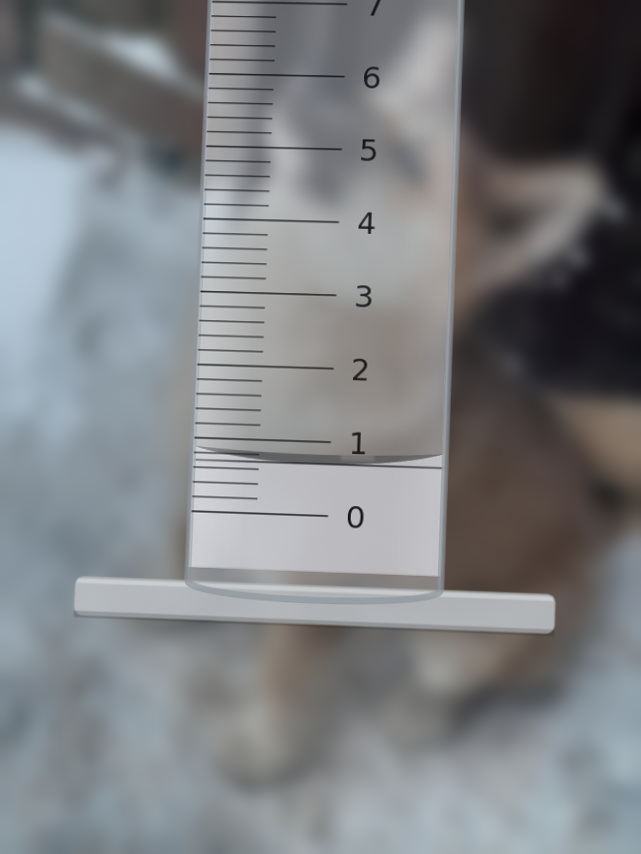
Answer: 0.7 mL
